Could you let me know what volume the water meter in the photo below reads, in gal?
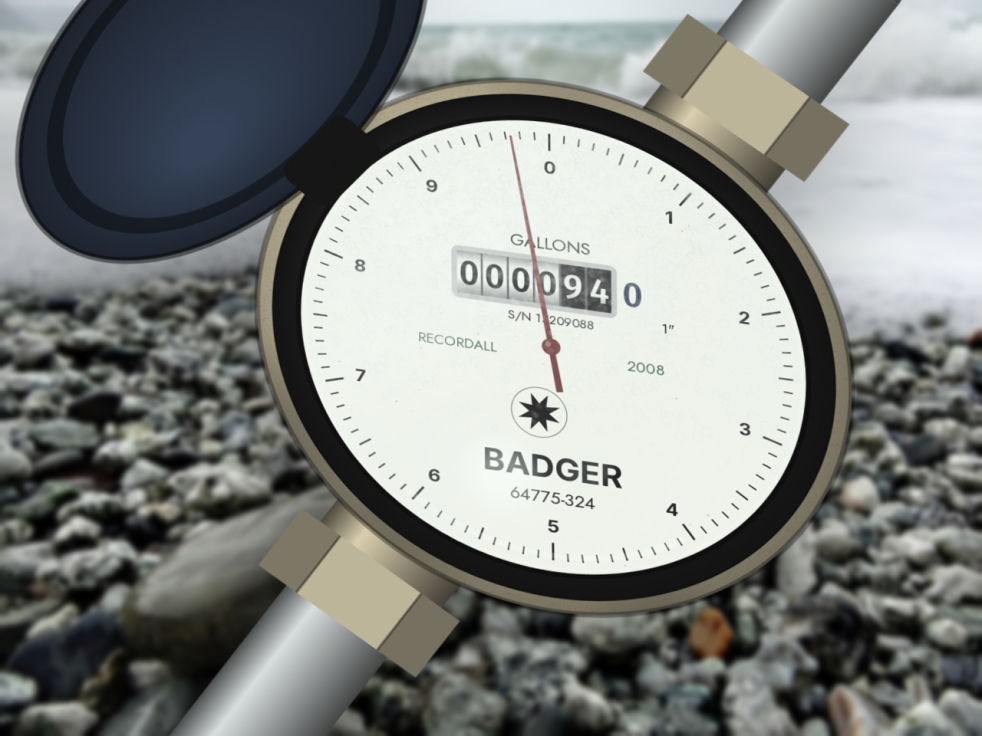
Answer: 939.7 gal
